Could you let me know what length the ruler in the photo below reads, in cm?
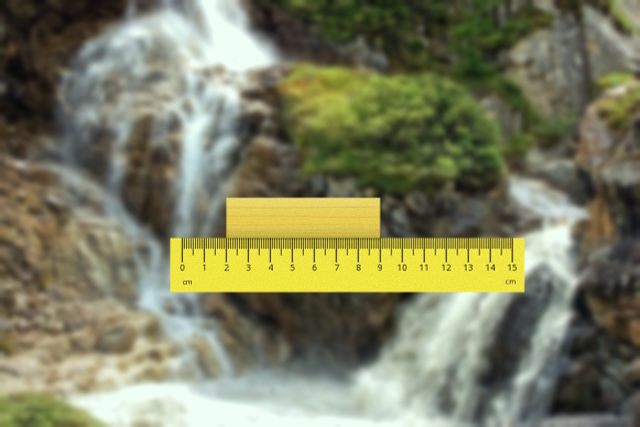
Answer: 7 cm
